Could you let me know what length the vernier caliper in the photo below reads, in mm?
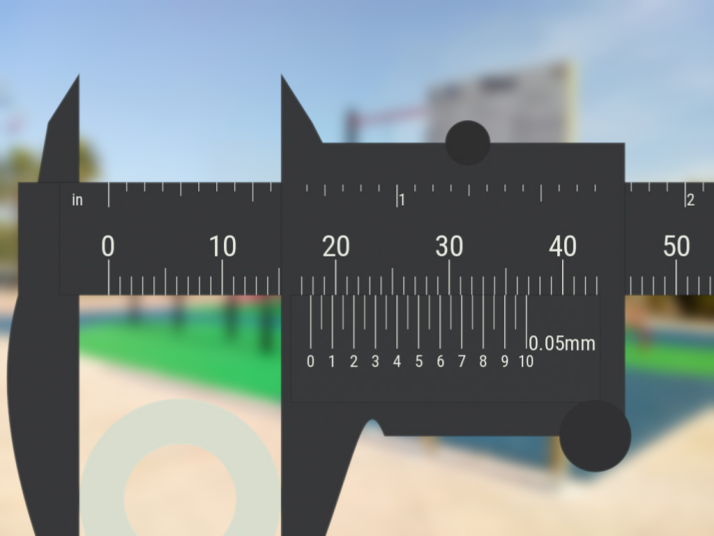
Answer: 17.8 mm
